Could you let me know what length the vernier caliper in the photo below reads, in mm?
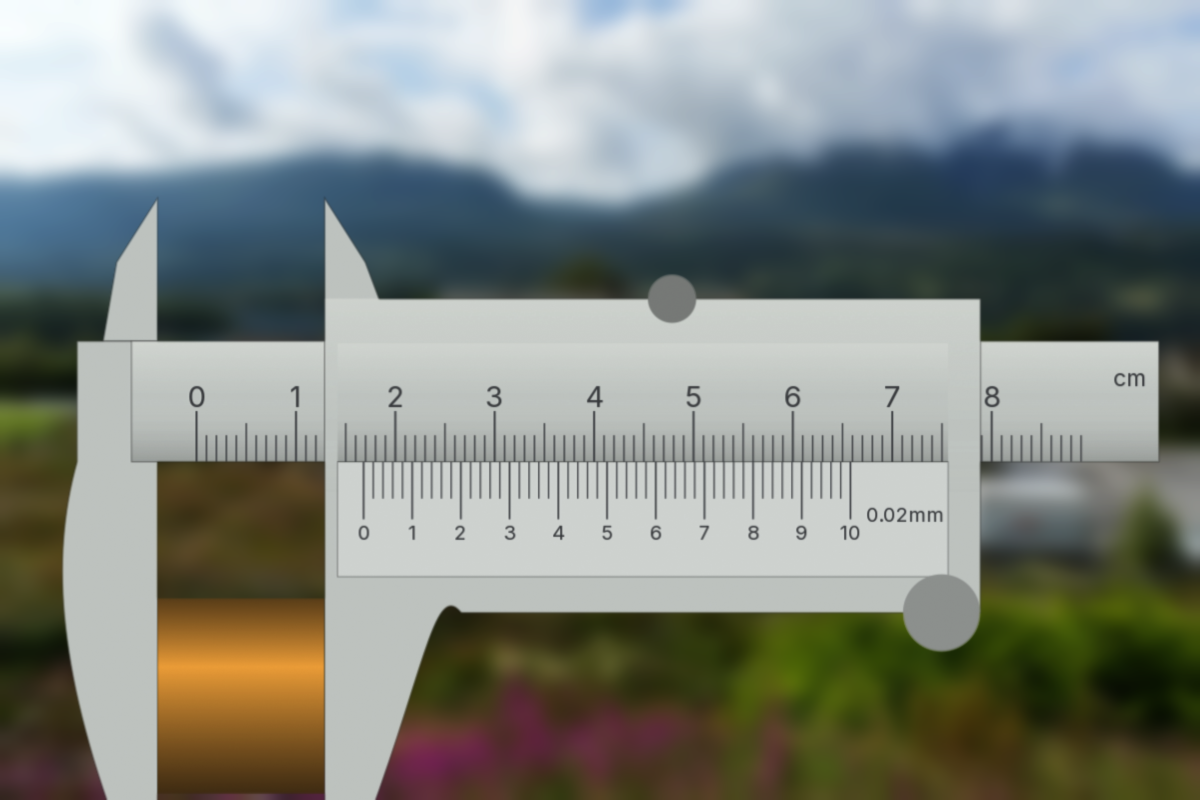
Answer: 16.8 mm
